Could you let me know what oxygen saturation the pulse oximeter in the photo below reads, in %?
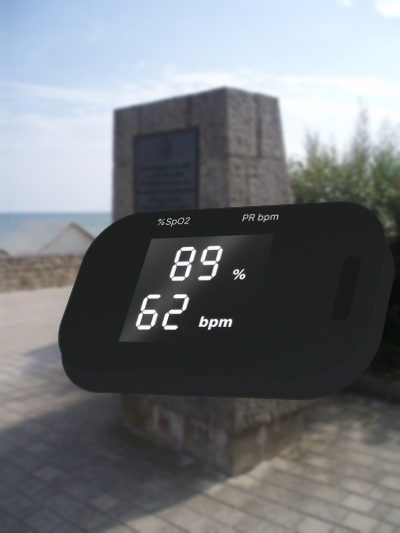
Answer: 89 %
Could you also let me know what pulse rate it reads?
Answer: 62 bpm
